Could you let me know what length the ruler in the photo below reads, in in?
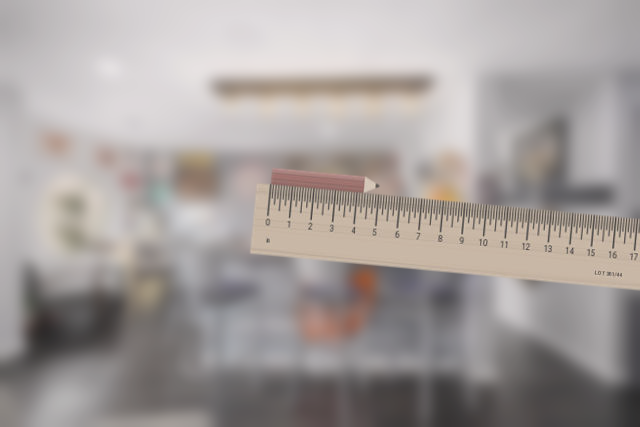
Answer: 5 in
